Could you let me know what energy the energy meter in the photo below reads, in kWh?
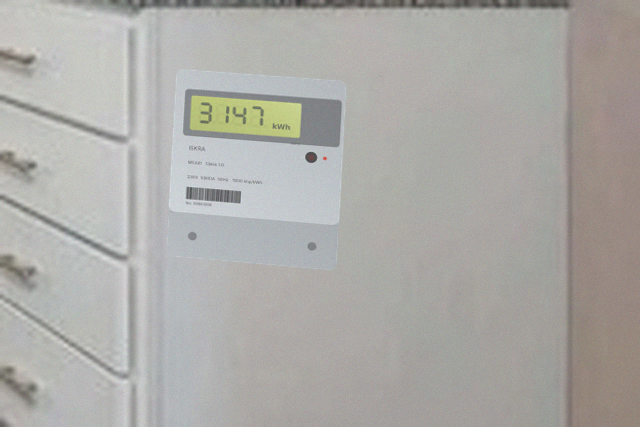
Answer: 3147 kWh
